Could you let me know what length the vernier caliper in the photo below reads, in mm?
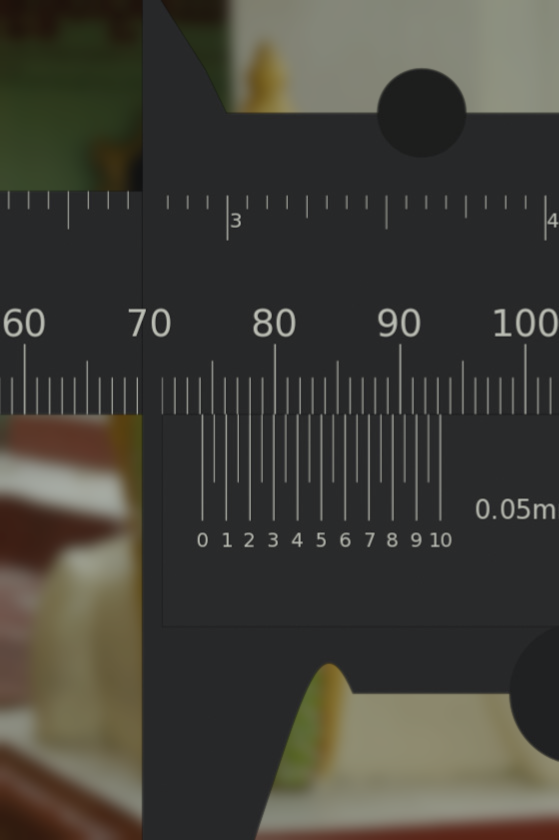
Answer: 74.2 mm
